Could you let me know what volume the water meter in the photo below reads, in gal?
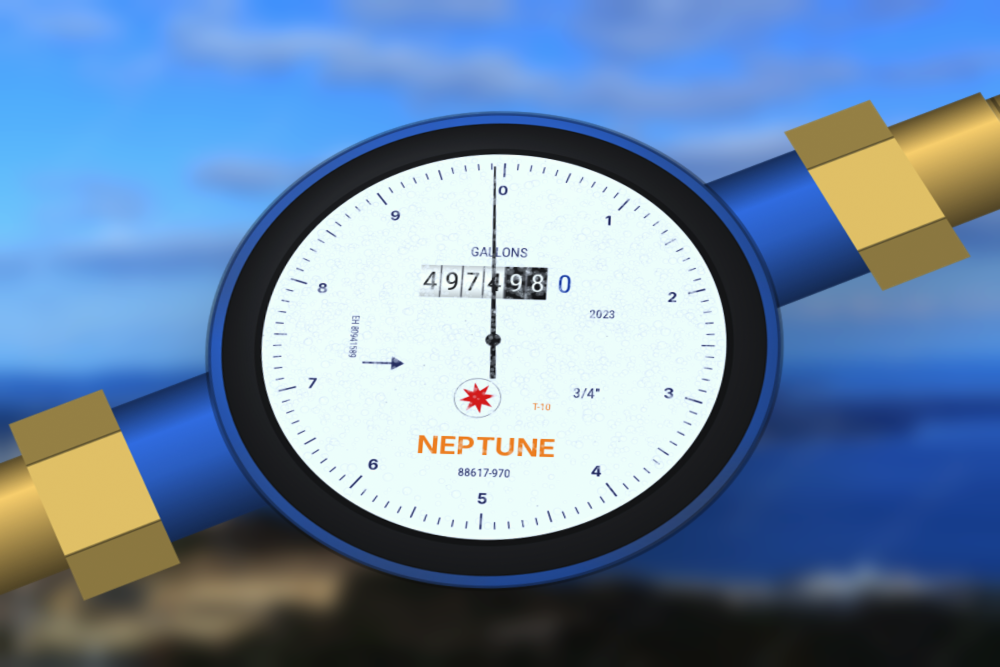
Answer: 4974979.9 gal
